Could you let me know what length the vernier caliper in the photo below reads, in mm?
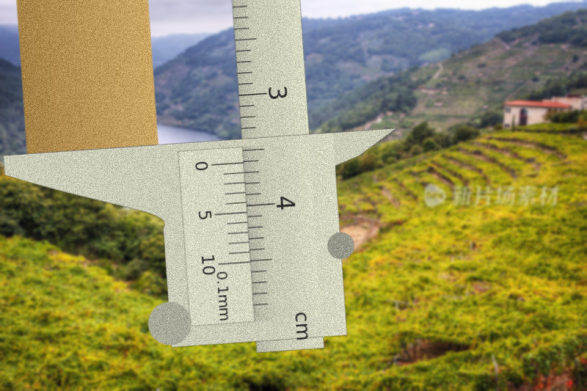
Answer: 36.1 mm
